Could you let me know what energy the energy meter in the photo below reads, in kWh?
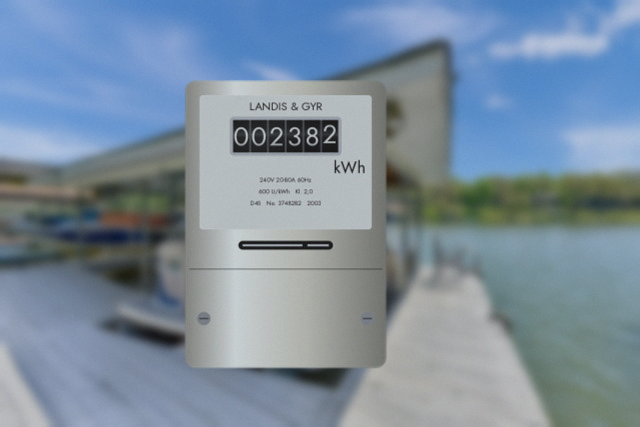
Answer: 2382 kWh
